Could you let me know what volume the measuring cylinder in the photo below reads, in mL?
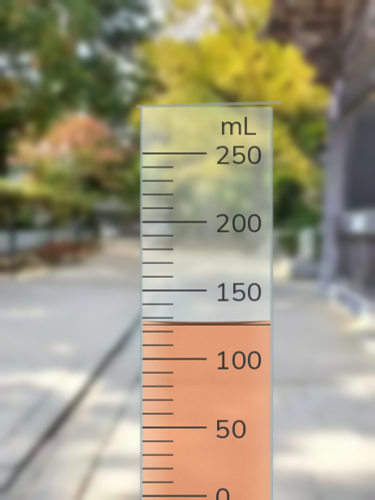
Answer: 125 mL
